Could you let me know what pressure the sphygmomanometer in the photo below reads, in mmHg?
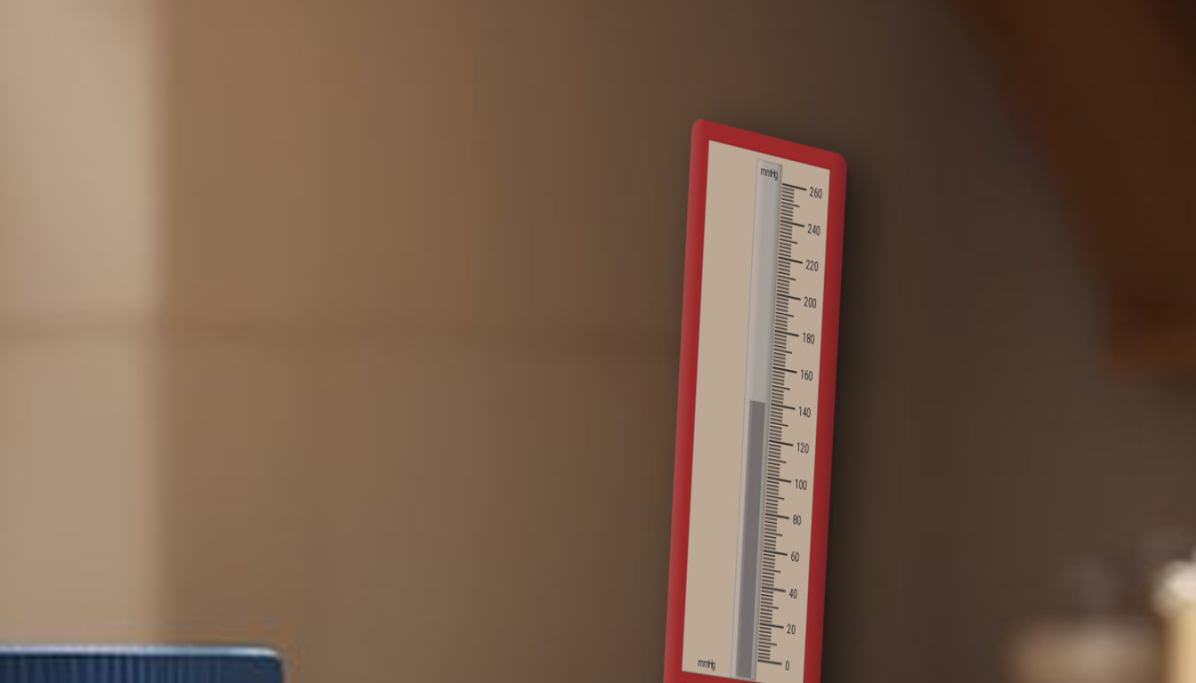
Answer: 140 mmHg
